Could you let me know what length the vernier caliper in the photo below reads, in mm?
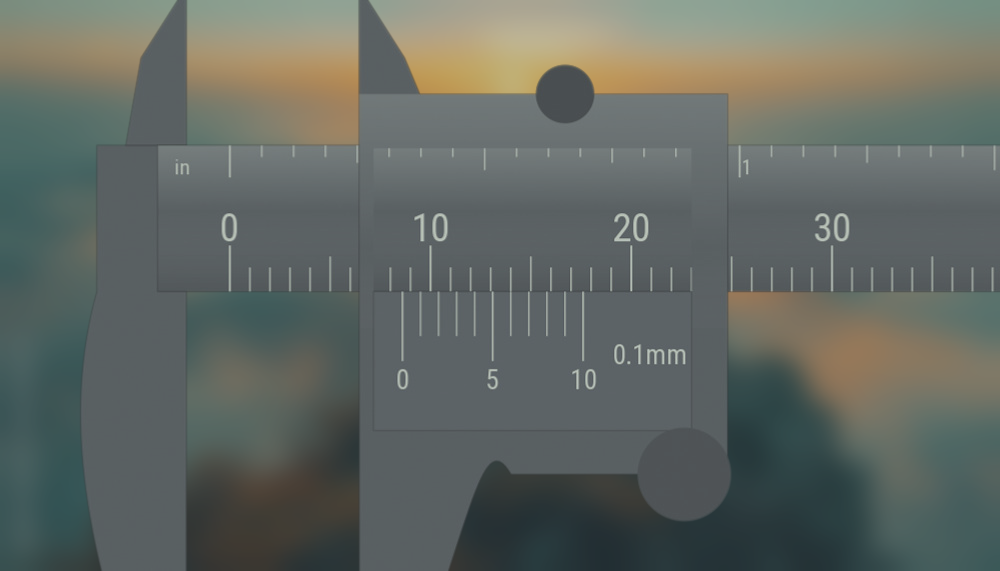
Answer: 8.6 mm
